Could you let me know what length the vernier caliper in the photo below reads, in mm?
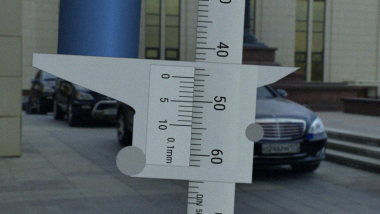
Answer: 45.6 mm
